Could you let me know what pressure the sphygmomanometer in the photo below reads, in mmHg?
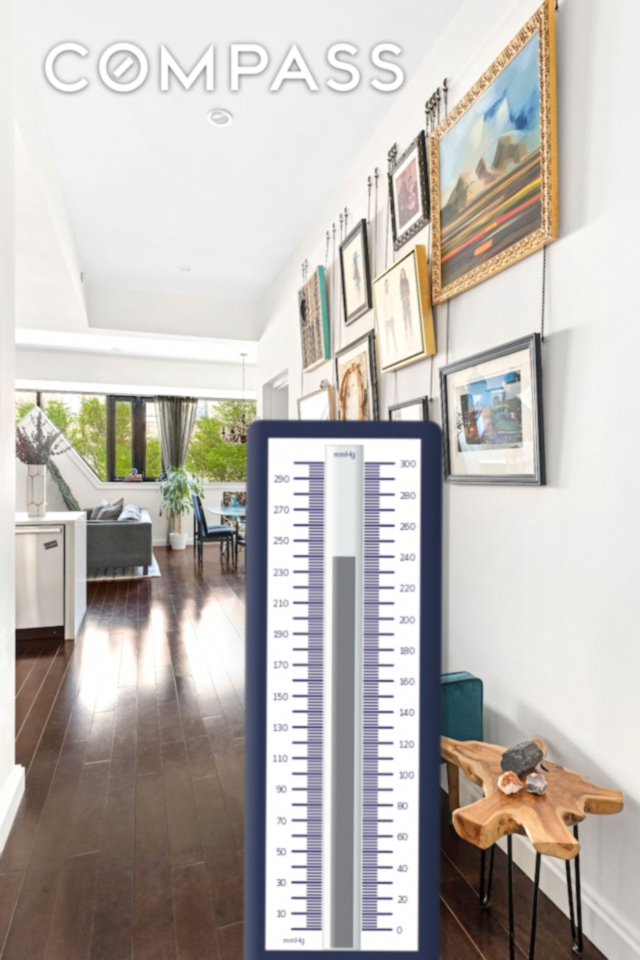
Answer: 240 mmHg
